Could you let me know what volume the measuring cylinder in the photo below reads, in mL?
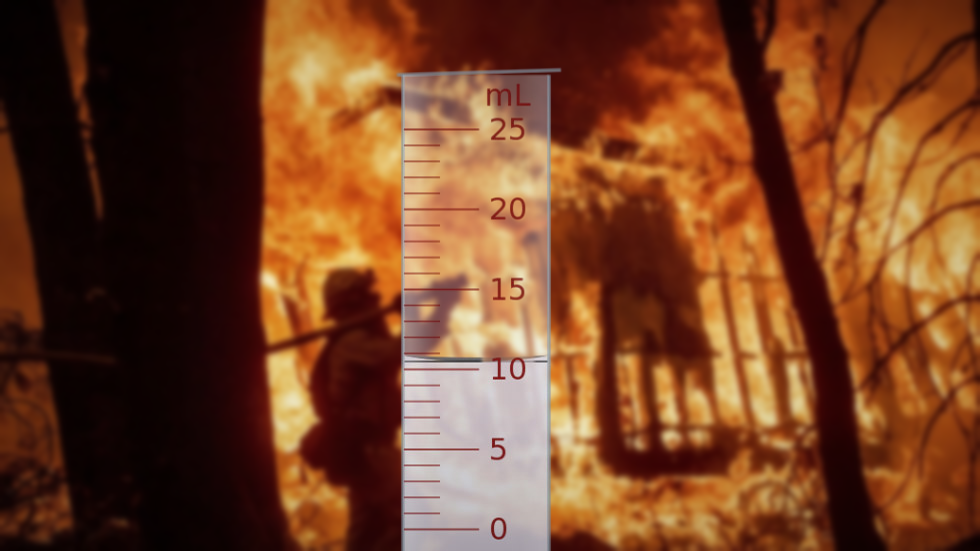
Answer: 10.5 mL
